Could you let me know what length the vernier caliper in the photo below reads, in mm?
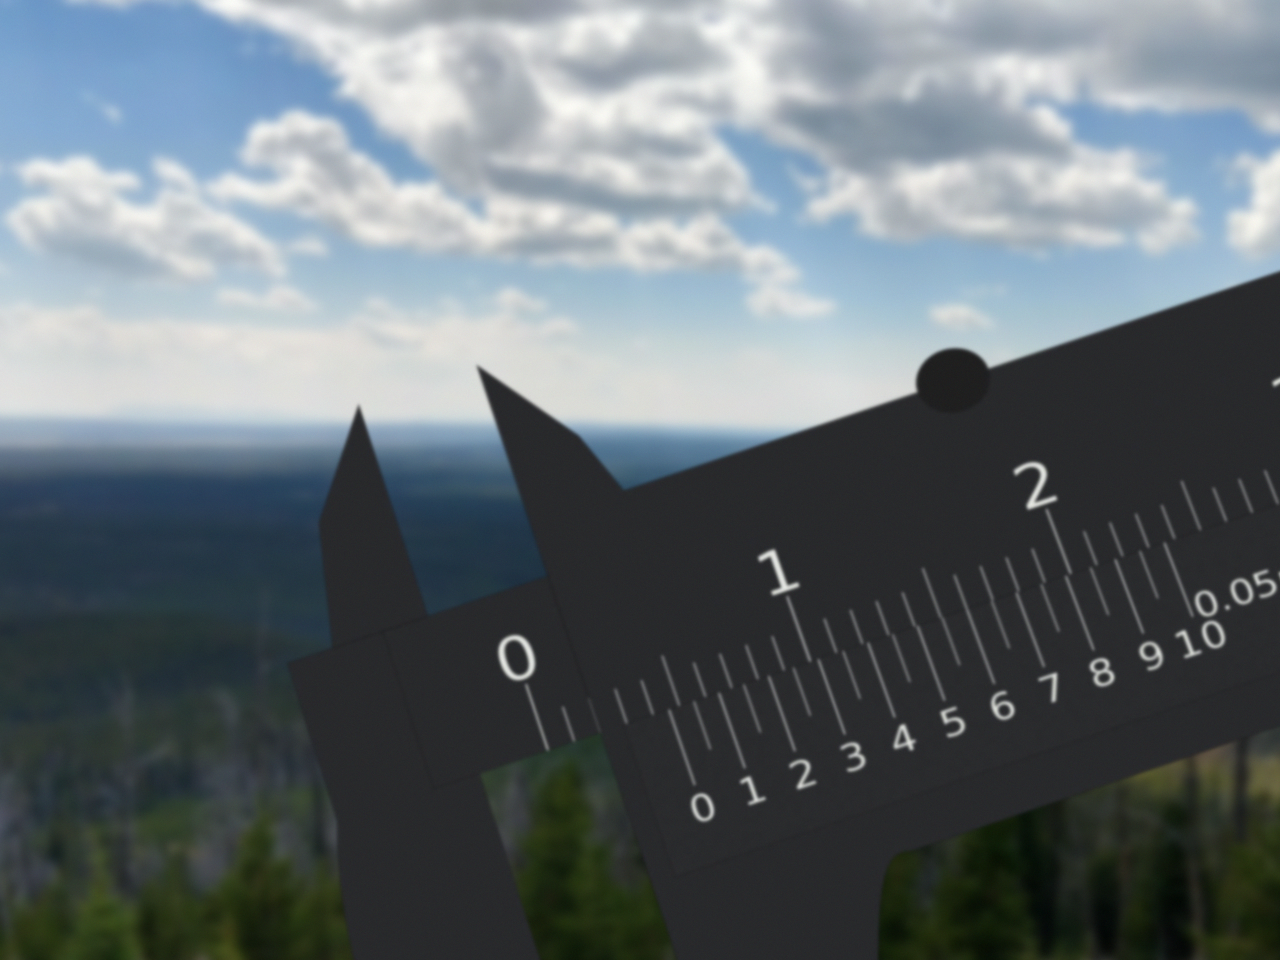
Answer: 4.6 mm
